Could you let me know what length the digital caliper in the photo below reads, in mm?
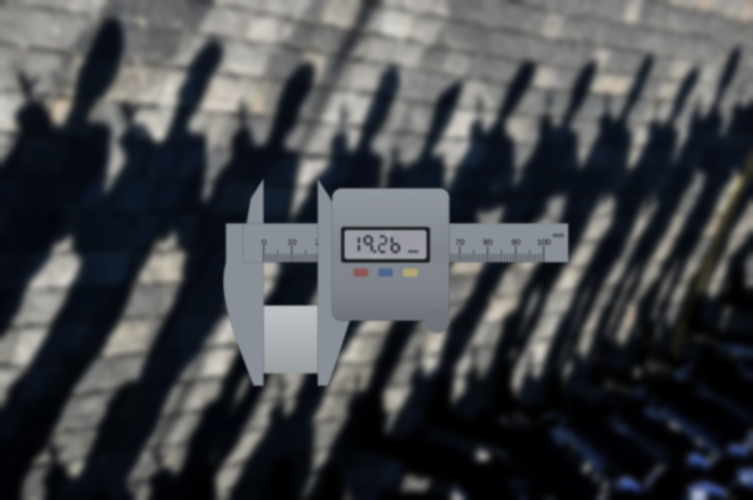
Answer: 19.26 mm
